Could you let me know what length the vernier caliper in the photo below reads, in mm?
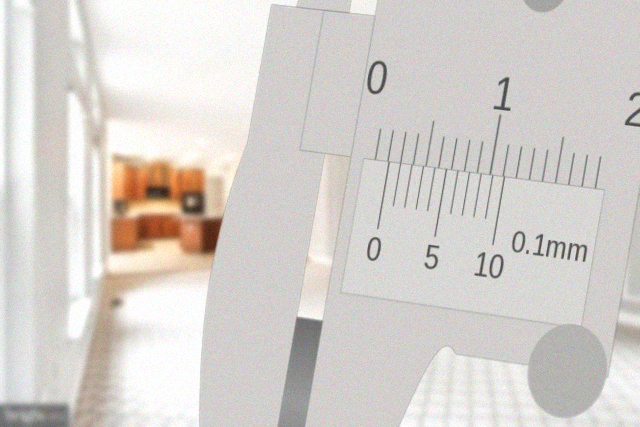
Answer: 2.1 mm
